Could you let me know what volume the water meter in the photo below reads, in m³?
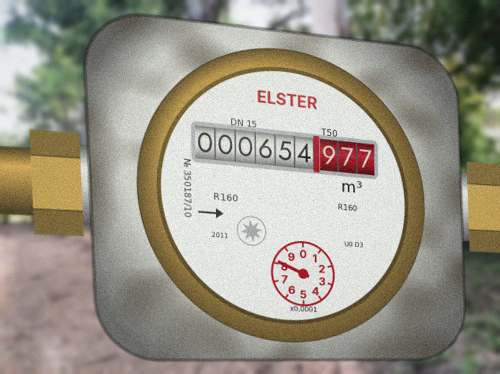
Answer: 654.9778 m³
